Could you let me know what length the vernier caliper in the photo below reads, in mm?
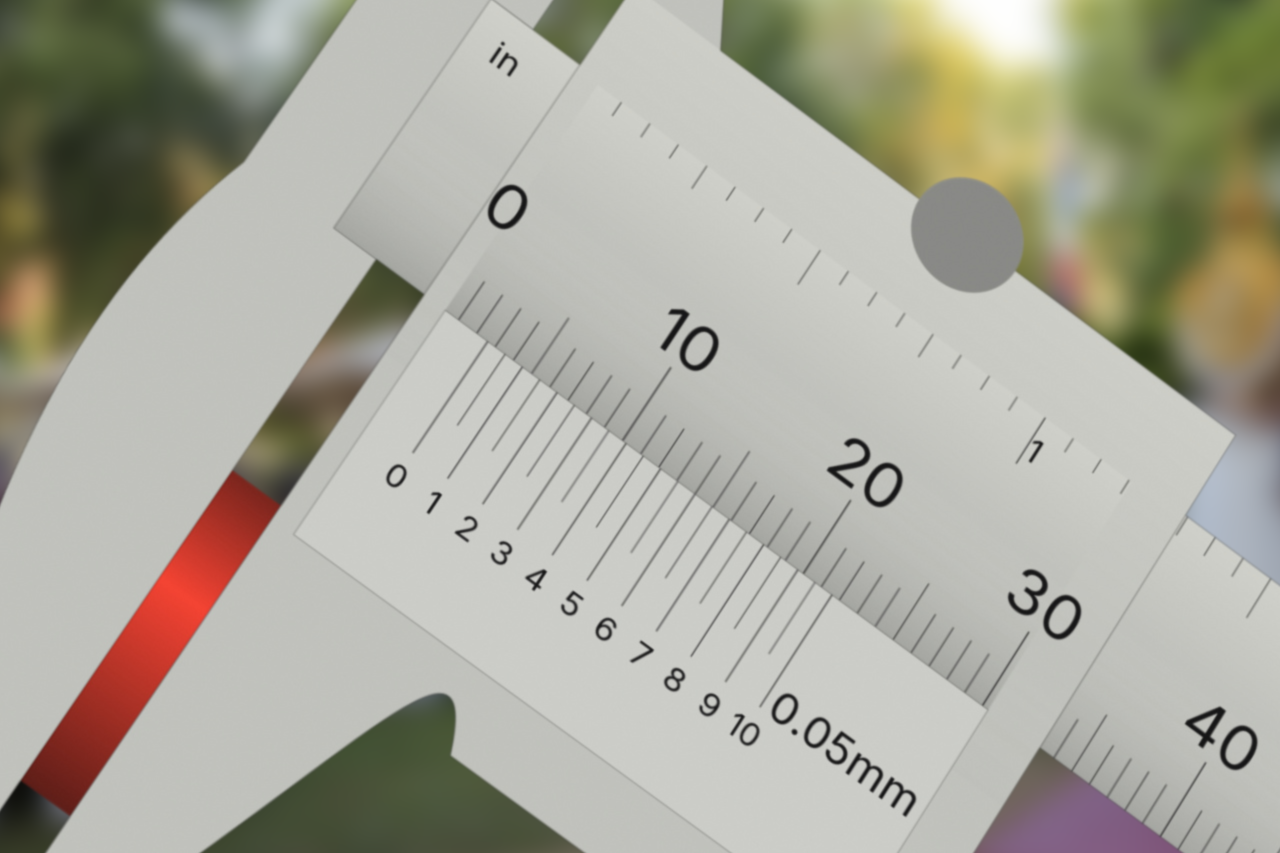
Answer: 2.6 mm
